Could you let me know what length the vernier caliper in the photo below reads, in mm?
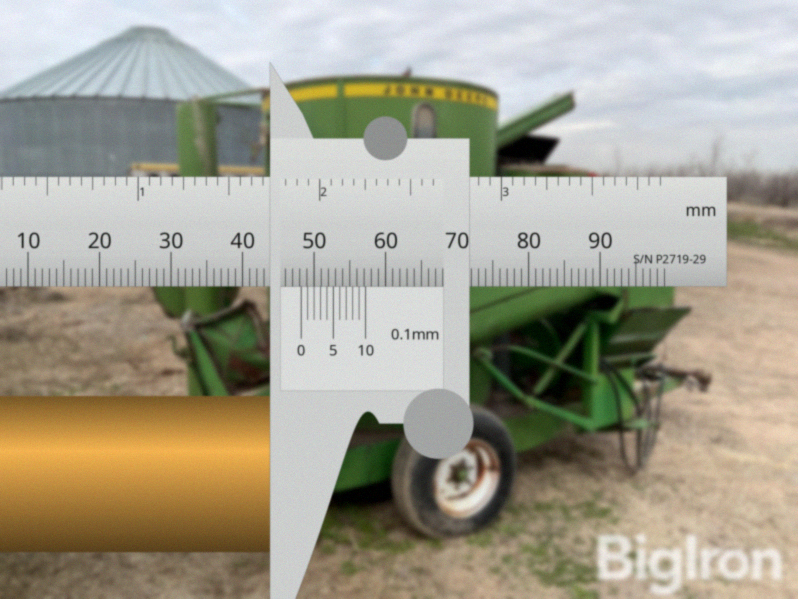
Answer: 48.2 mm
